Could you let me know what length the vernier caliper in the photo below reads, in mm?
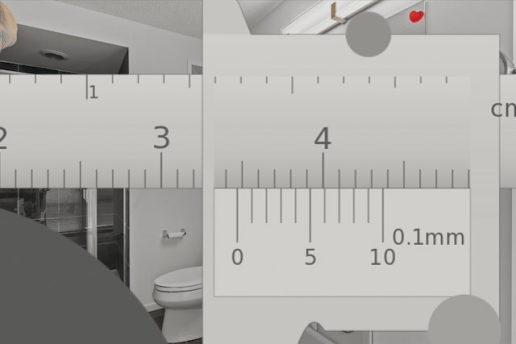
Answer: 34.7 mm
